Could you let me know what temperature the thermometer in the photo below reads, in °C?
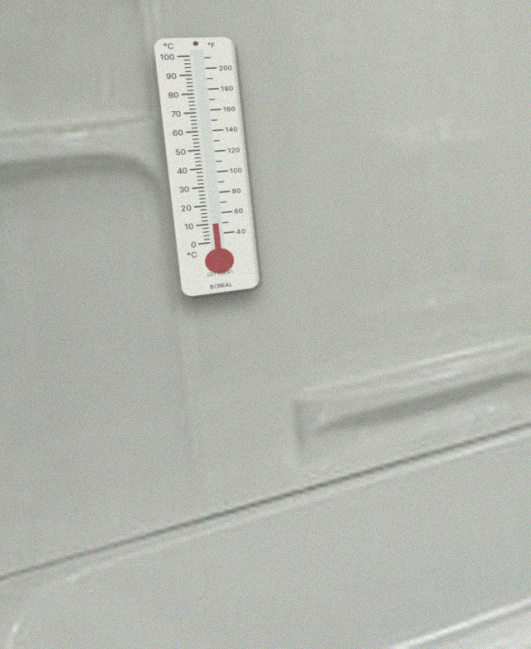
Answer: 10 °C
